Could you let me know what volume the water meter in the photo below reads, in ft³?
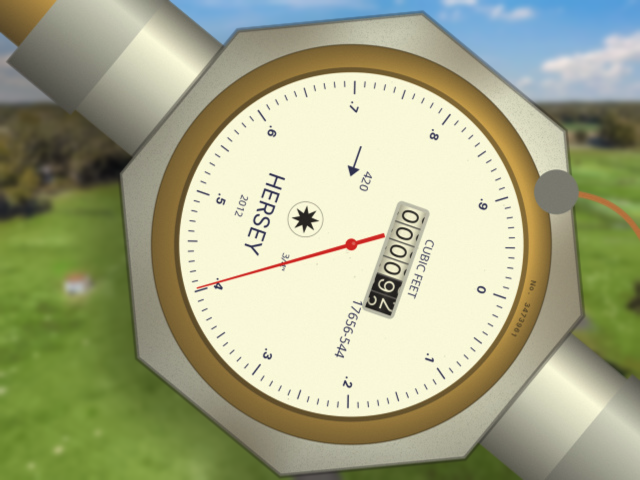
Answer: 92.40 ft³
